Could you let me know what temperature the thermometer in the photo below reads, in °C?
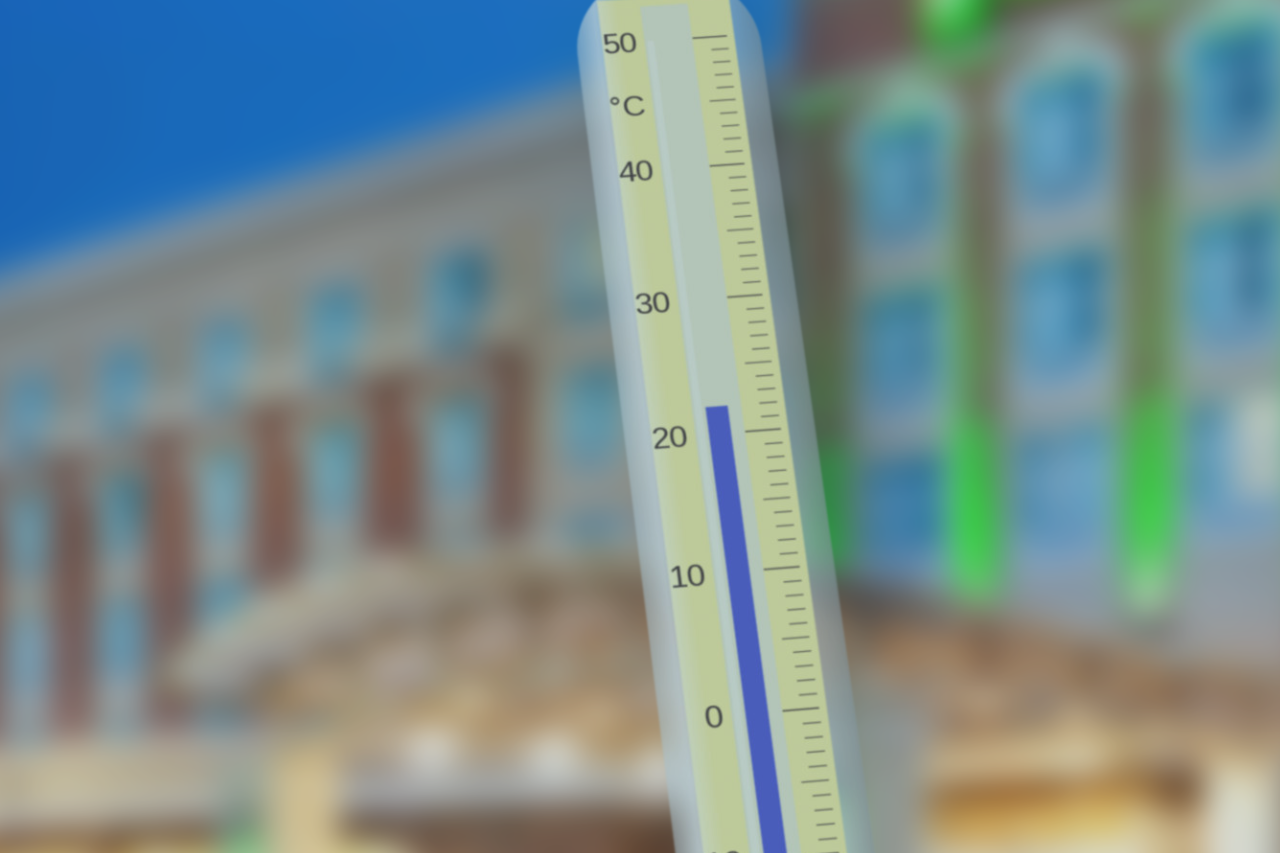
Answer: 22 °C
